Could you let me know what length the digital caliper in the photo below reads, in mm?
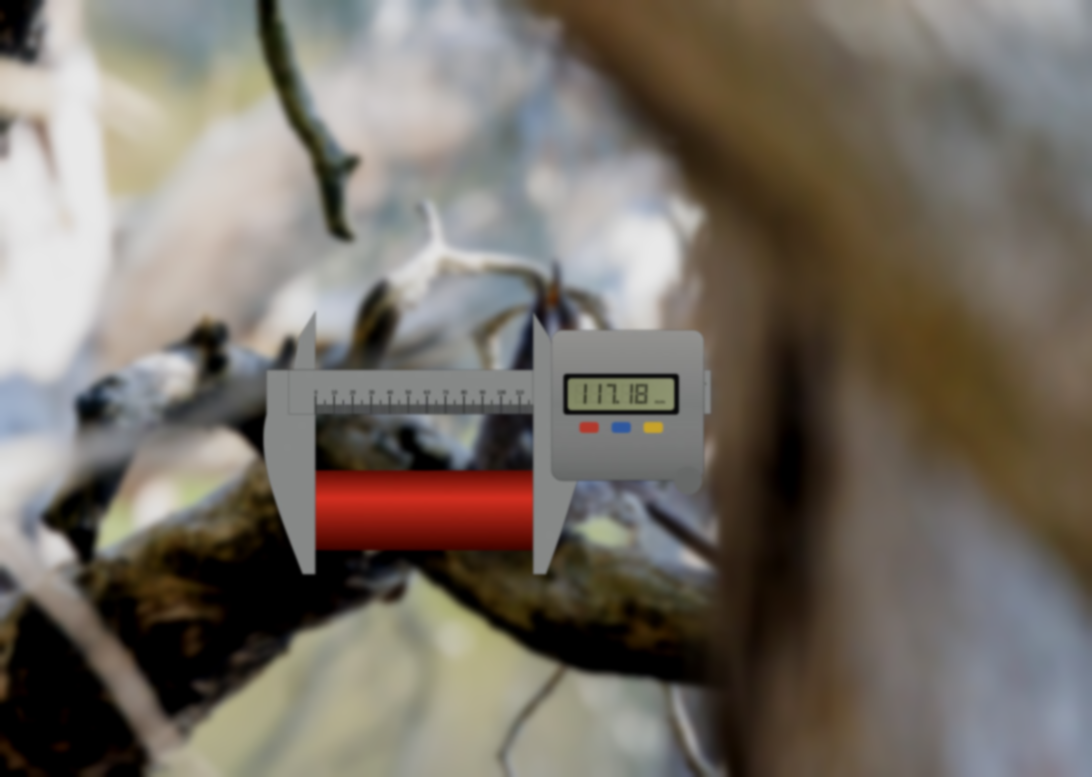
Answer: 117.18 mm
